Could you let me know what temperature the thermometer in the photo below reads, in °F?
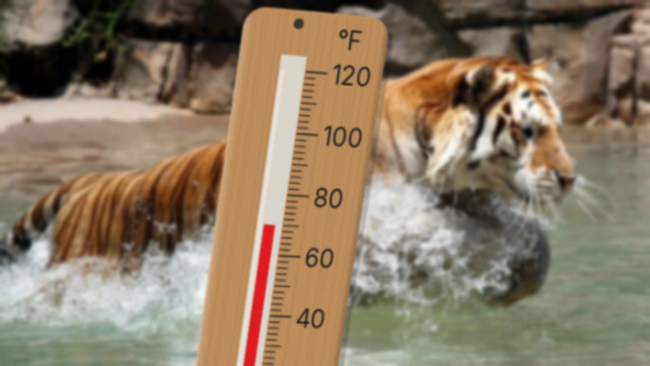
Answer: 70 °F
